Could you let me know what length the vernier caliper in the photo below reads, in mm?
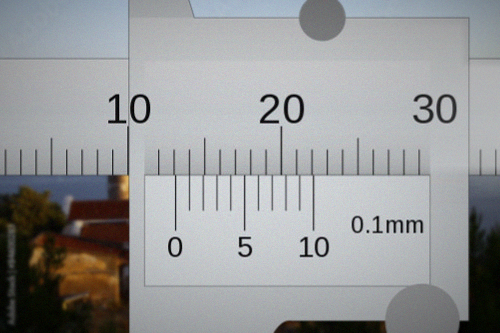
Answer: 13.1 mm
